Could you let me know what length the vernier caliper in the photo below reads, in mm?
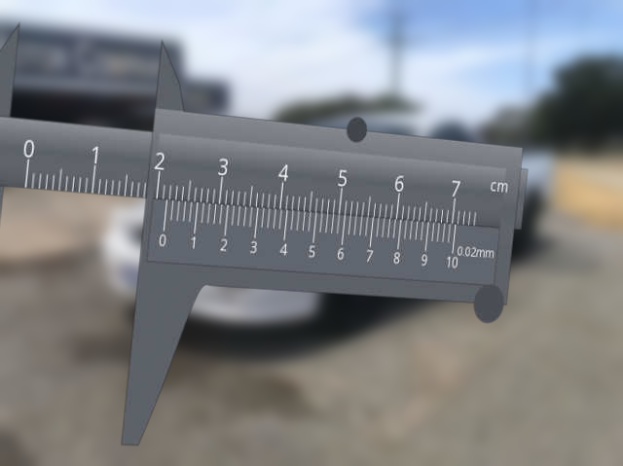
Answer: 21.6 mm
